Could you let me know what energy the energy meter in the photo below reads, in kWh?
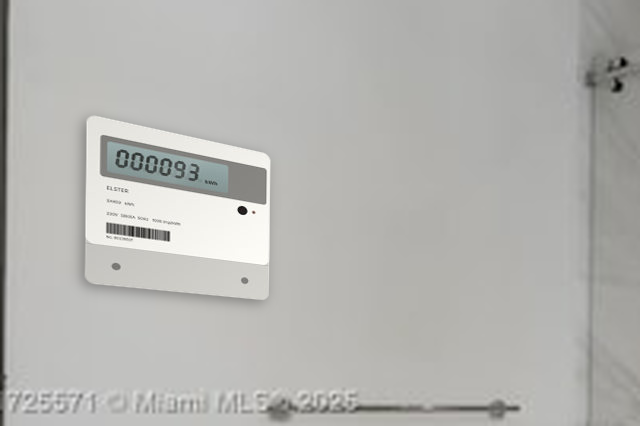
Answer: 93 kWh
